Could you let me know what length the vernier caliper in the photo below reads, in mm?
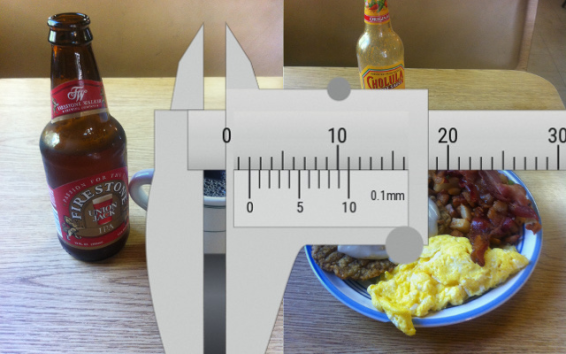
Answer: 2.0 mm
